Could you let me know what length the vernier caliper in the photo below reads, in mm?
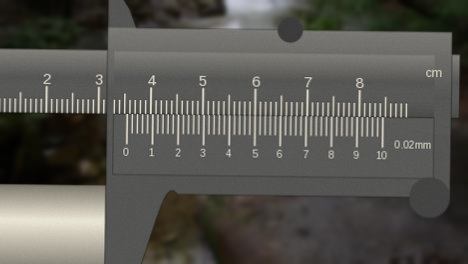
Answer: 35.5 mm
